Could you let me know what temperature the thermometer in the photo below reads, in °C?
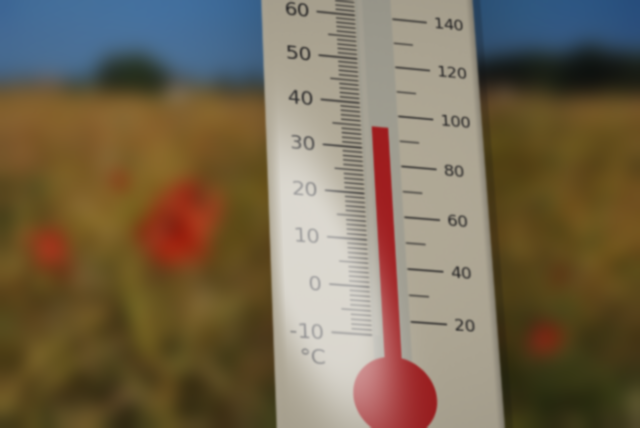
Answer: 35 °C
